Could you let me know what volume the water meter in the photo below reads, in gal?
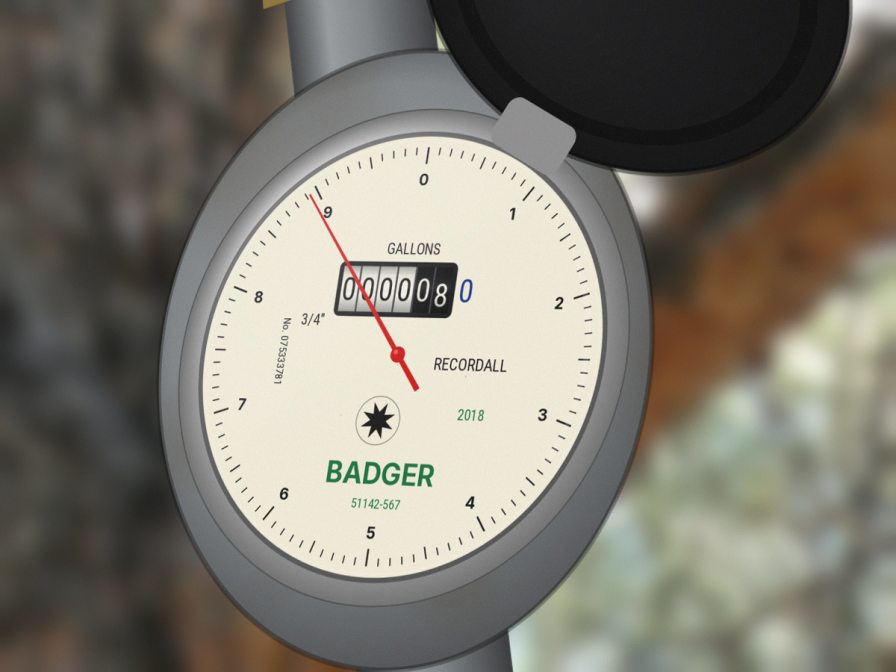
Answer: 78.9 gal
